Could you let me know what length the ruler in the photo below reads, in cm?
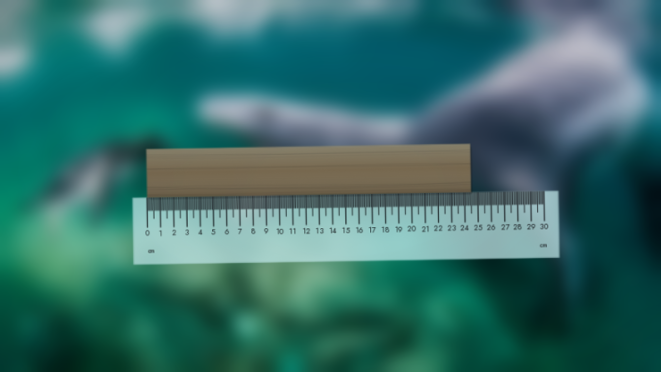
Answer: 24.5 cm
